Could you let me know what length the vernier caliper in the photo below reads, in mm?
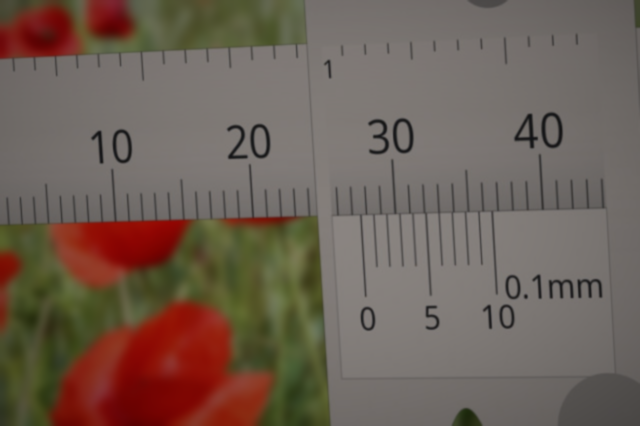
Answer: 27.6 mm
